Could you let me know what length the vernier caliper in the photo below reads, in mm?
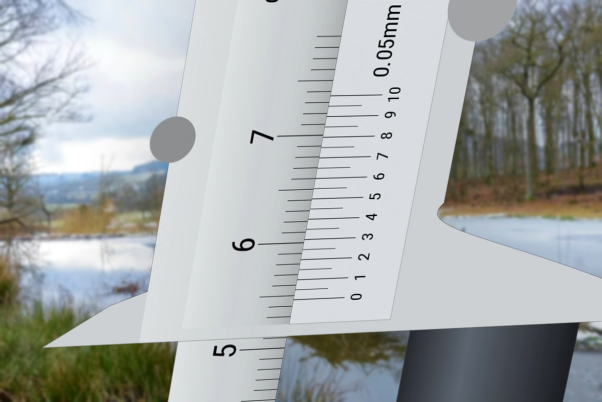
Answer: 54.6 mm
